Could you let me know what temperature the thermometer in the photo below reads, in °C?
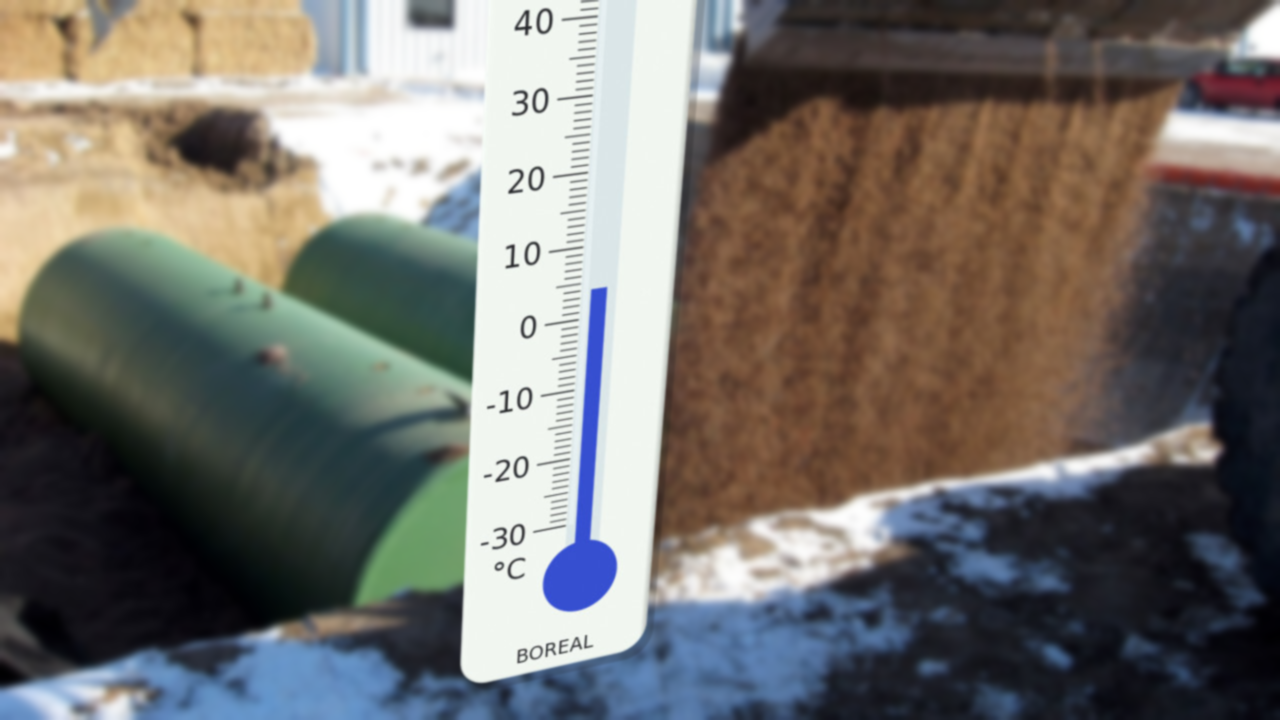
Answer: 4 °C
